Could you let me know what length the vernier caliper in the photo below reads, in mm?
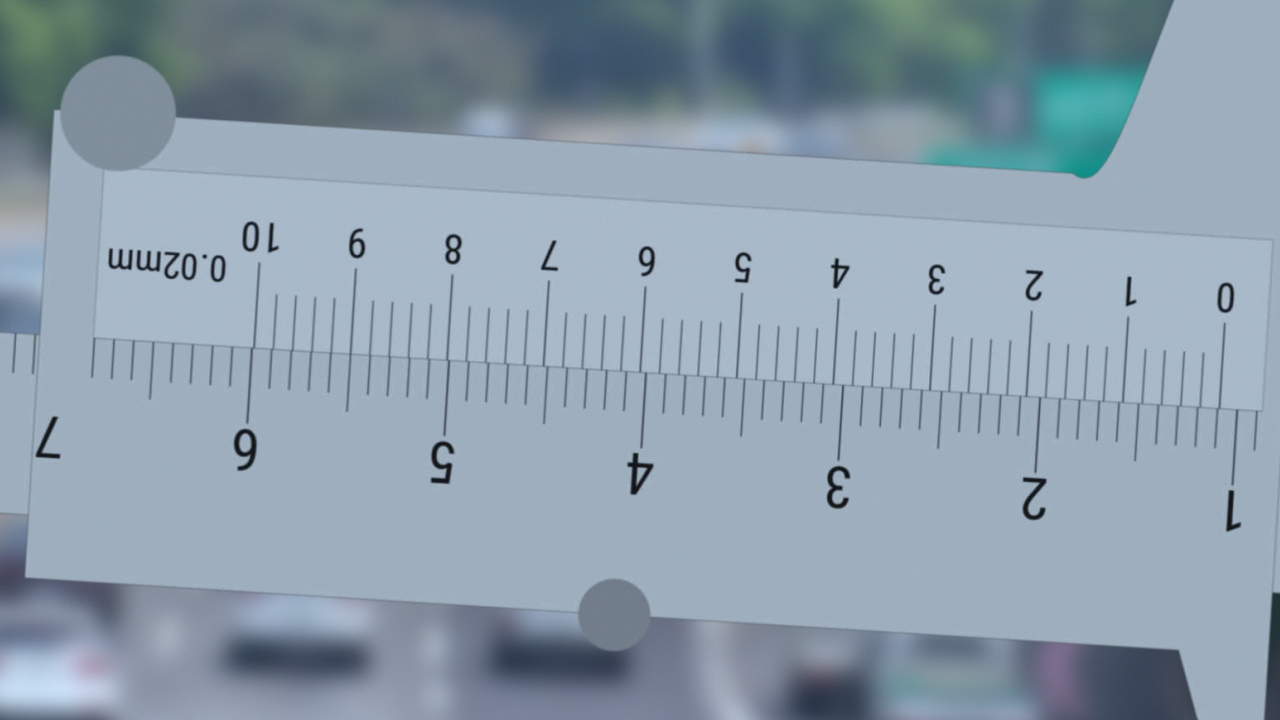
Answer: 10.9 mm
